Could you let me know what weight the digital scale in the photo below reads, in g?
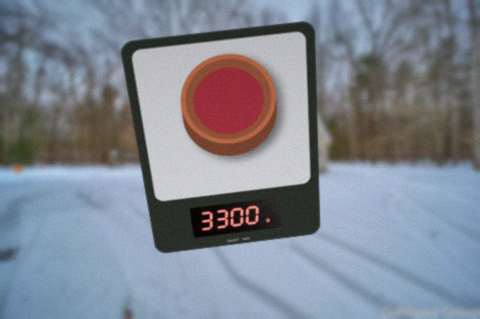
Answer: 3300 g
